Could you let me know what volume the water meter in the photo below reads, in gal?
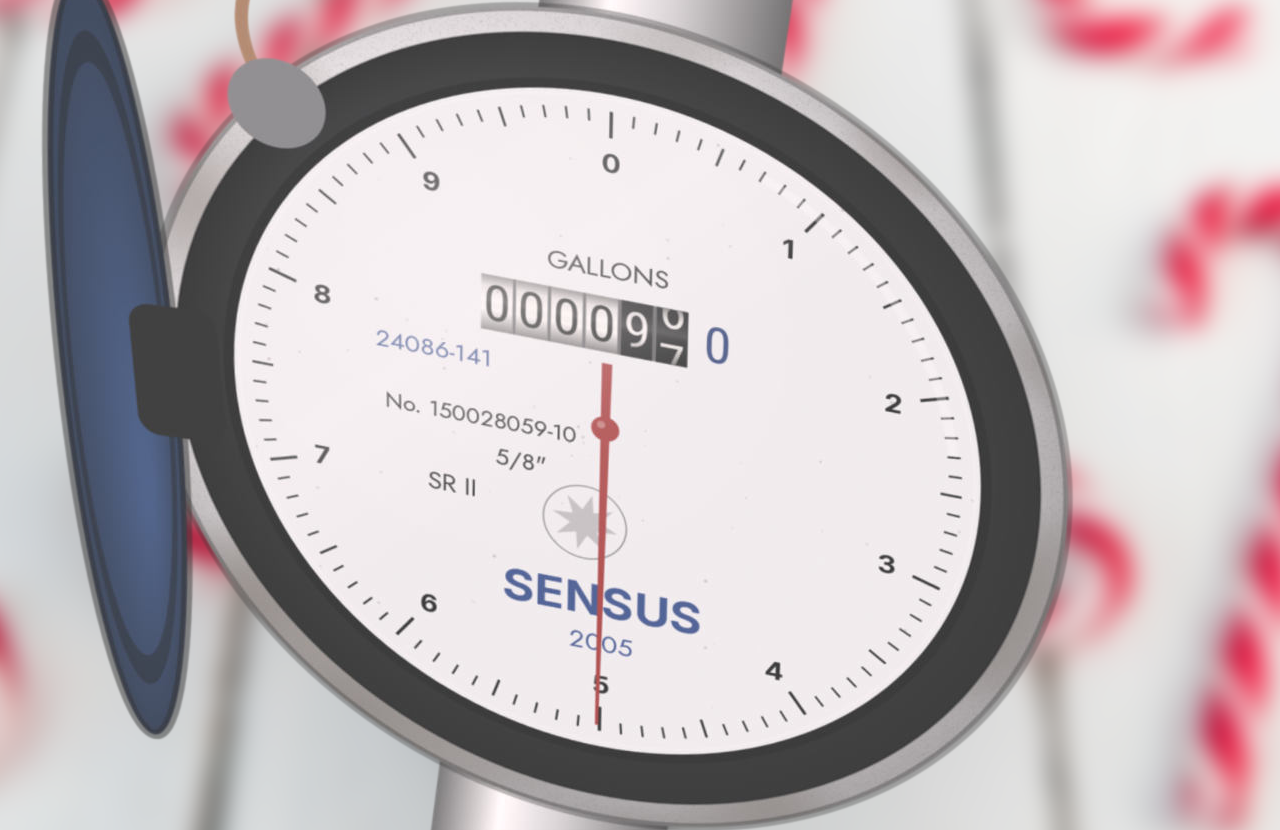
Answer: 965.0 gal
